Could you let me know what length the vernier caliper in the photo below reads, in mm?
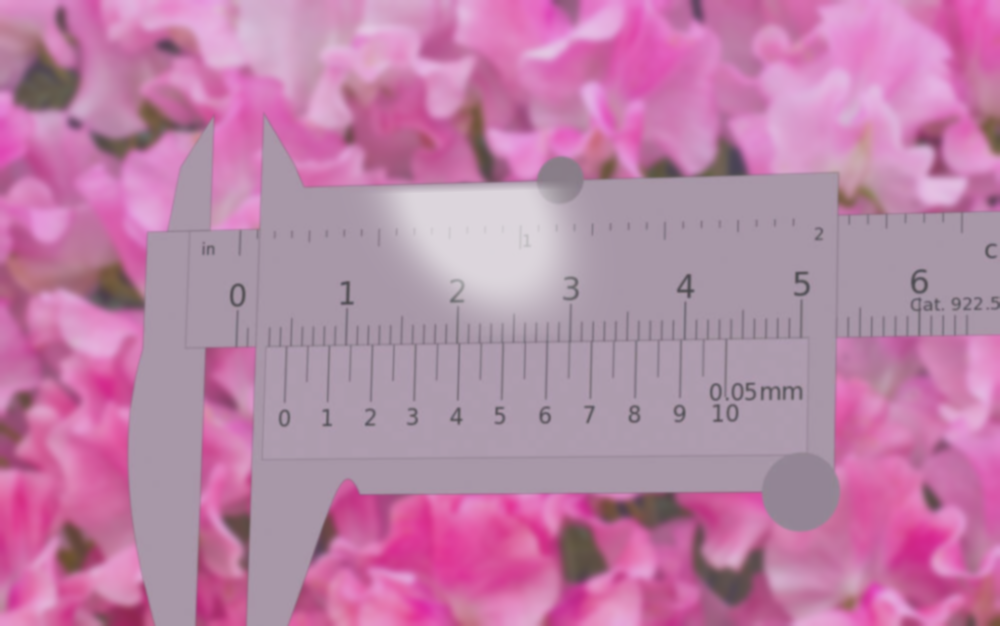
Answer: 4.6 mm
